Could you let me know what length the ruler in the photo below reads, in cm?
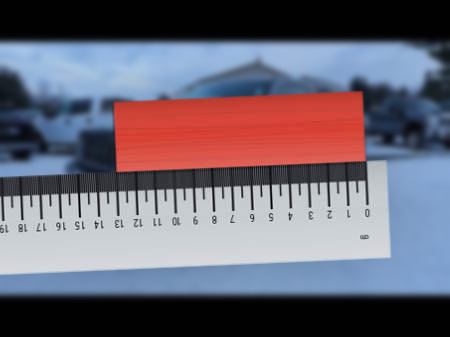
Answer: 13 cm
